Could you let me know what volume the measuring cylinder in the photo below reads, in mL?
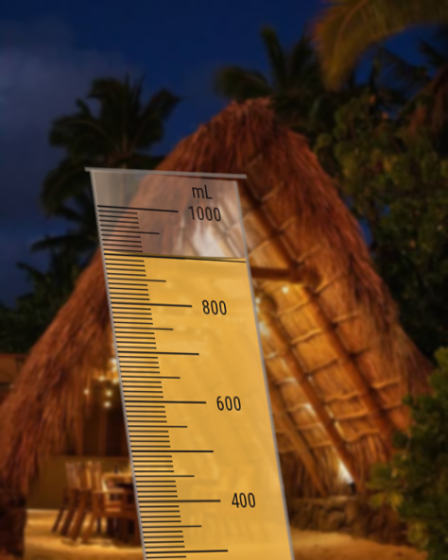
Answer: 900 mL
